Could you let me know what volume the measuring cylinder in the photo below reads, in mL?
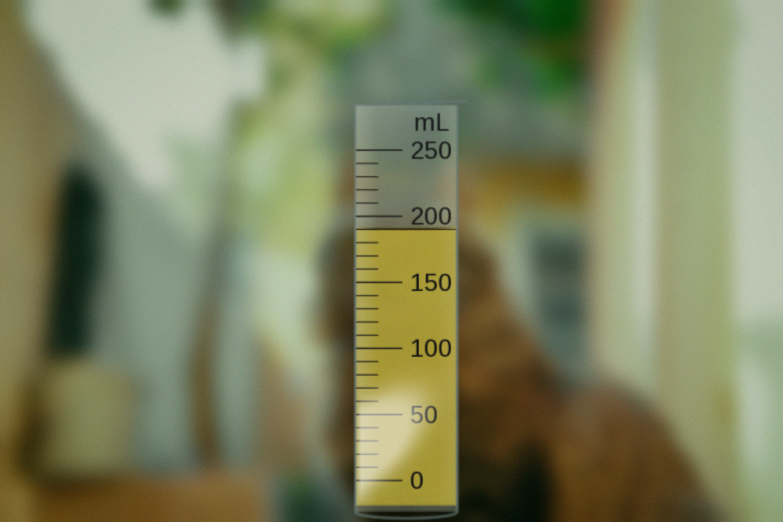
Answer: 190 mL
